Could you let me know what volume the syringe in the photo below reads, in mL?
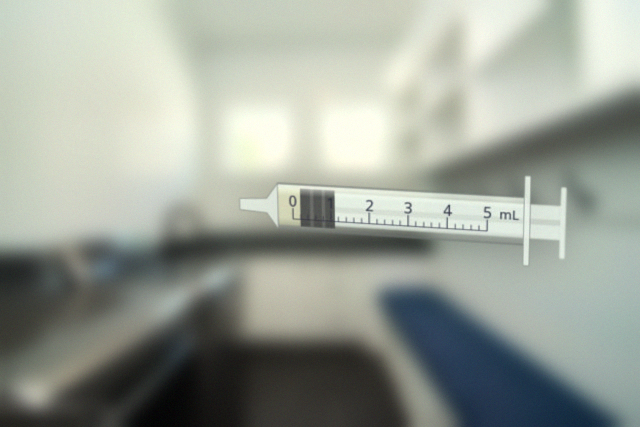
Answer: 0.2 mL
